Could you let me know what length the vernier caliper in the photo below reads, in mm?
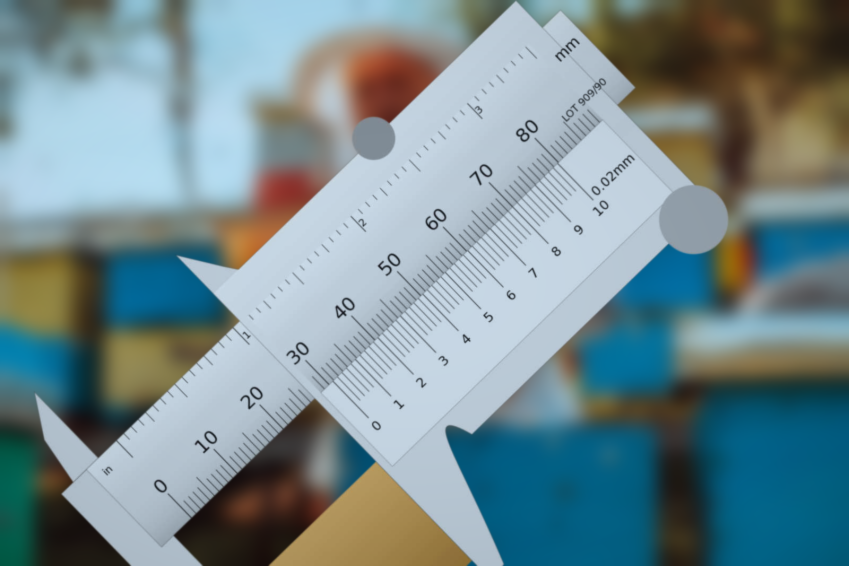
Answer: 30.8 mm
